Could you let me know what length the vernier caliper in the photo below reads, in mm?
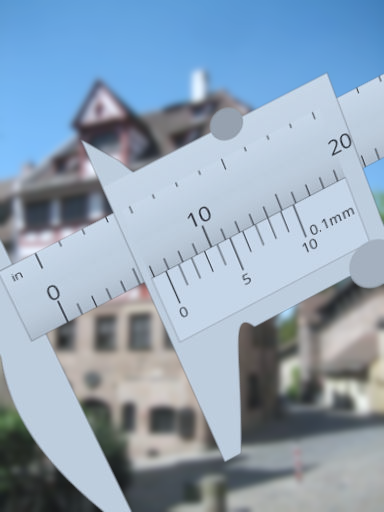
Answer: 6.8 mm
